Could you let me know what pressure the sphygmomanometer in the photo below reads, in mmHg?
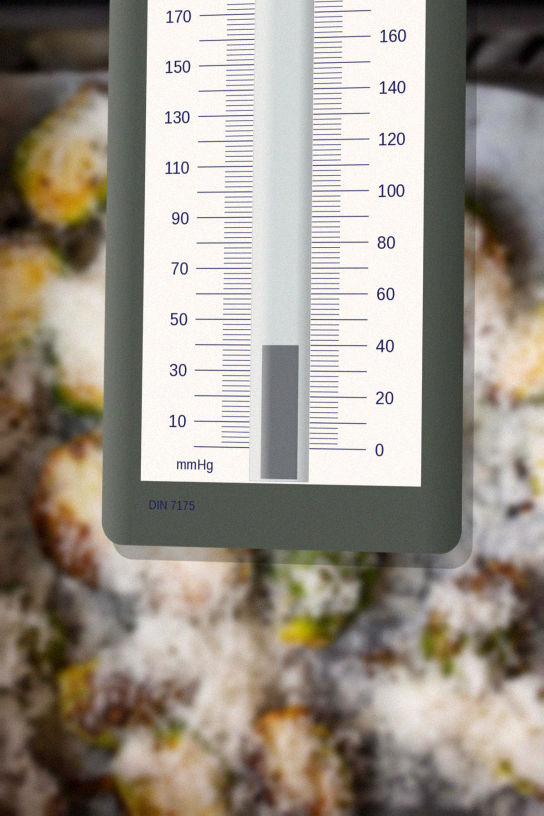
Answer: 40 mmHg
